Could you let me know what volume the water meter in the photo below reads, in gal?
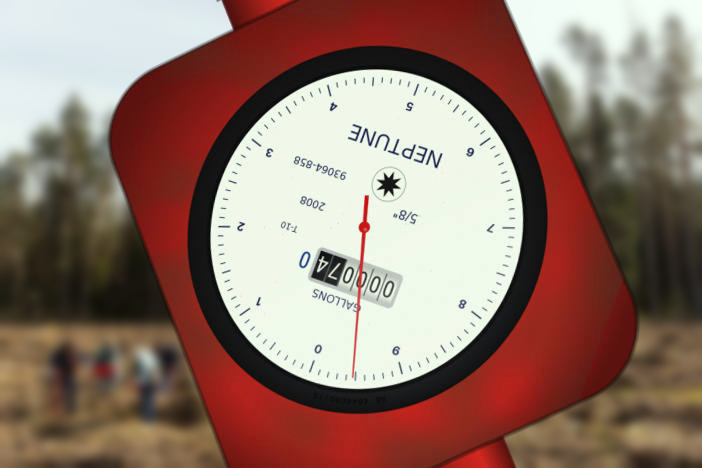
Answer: 739.5 gal
